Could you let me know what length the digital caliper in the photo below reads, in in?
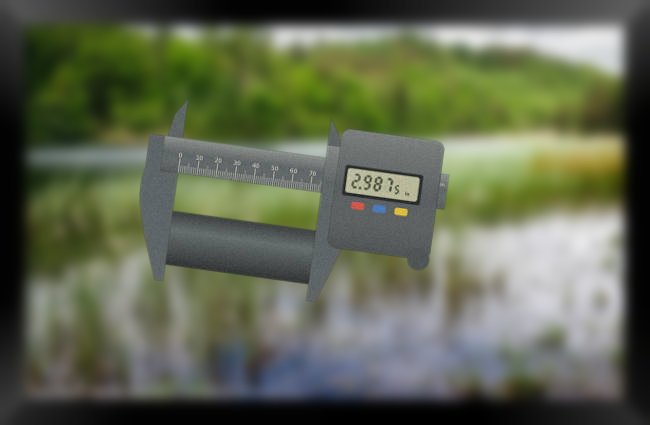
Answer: 2.9875 in
